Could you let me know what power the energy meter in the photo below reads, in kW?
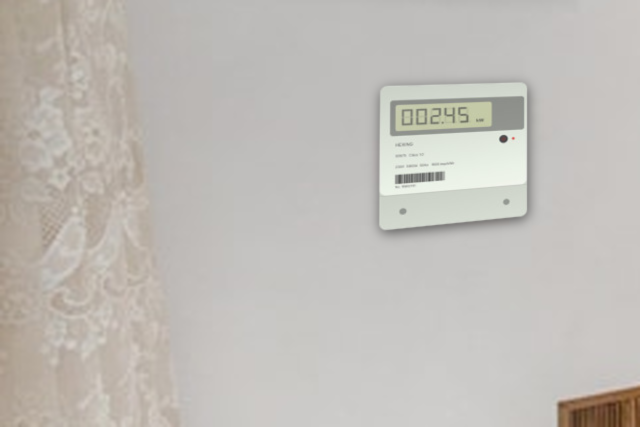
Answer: 2.45 kW
